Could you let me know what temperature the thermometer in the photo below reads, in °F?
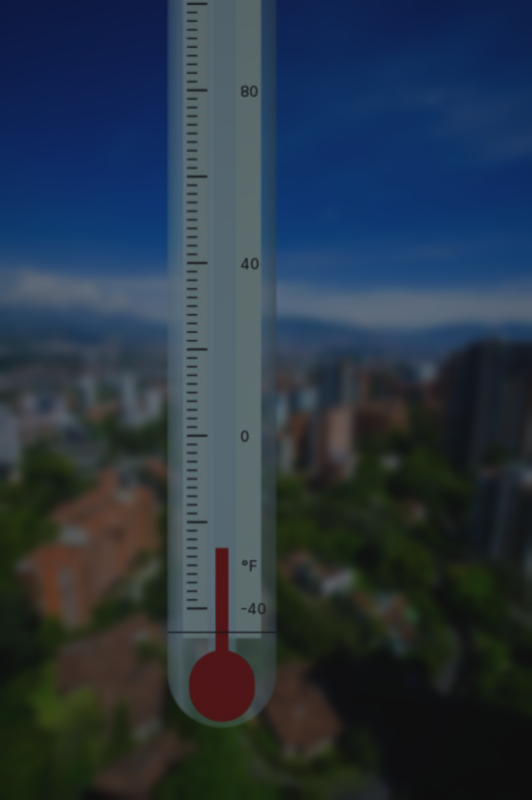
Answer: -26 °F
